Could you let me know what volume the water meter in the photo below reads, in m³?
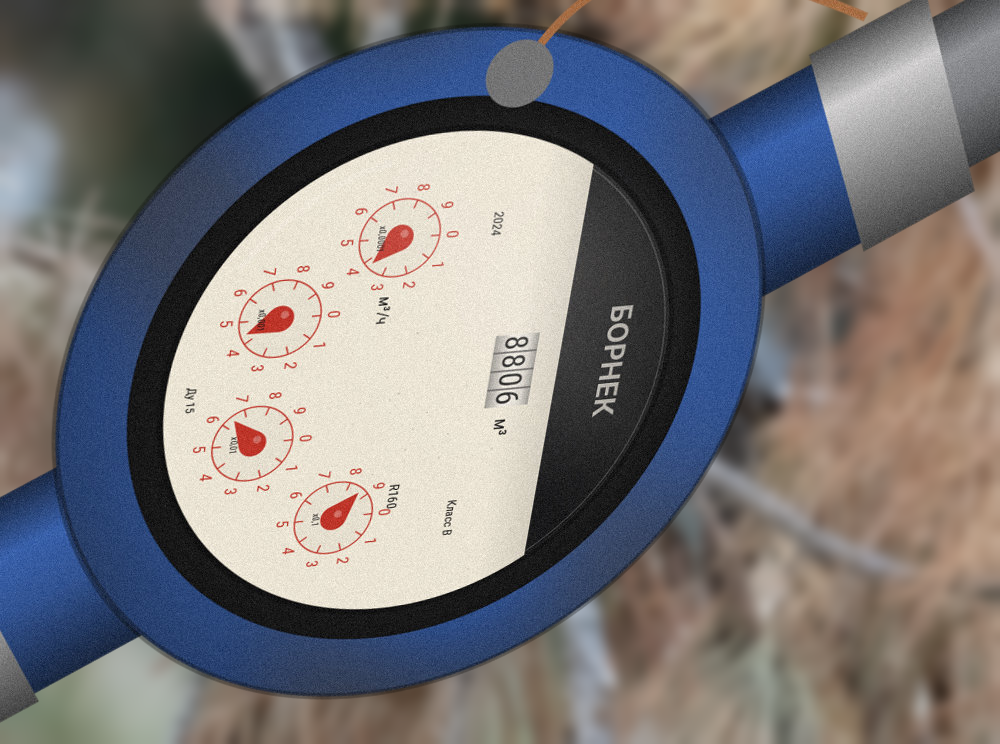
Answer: 8806.8643 m³
